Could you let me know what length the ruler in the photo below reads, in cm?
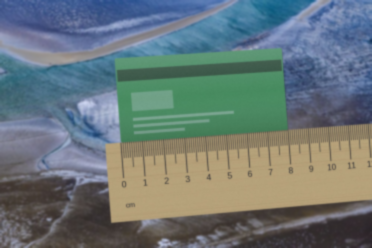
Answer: 8 cm
